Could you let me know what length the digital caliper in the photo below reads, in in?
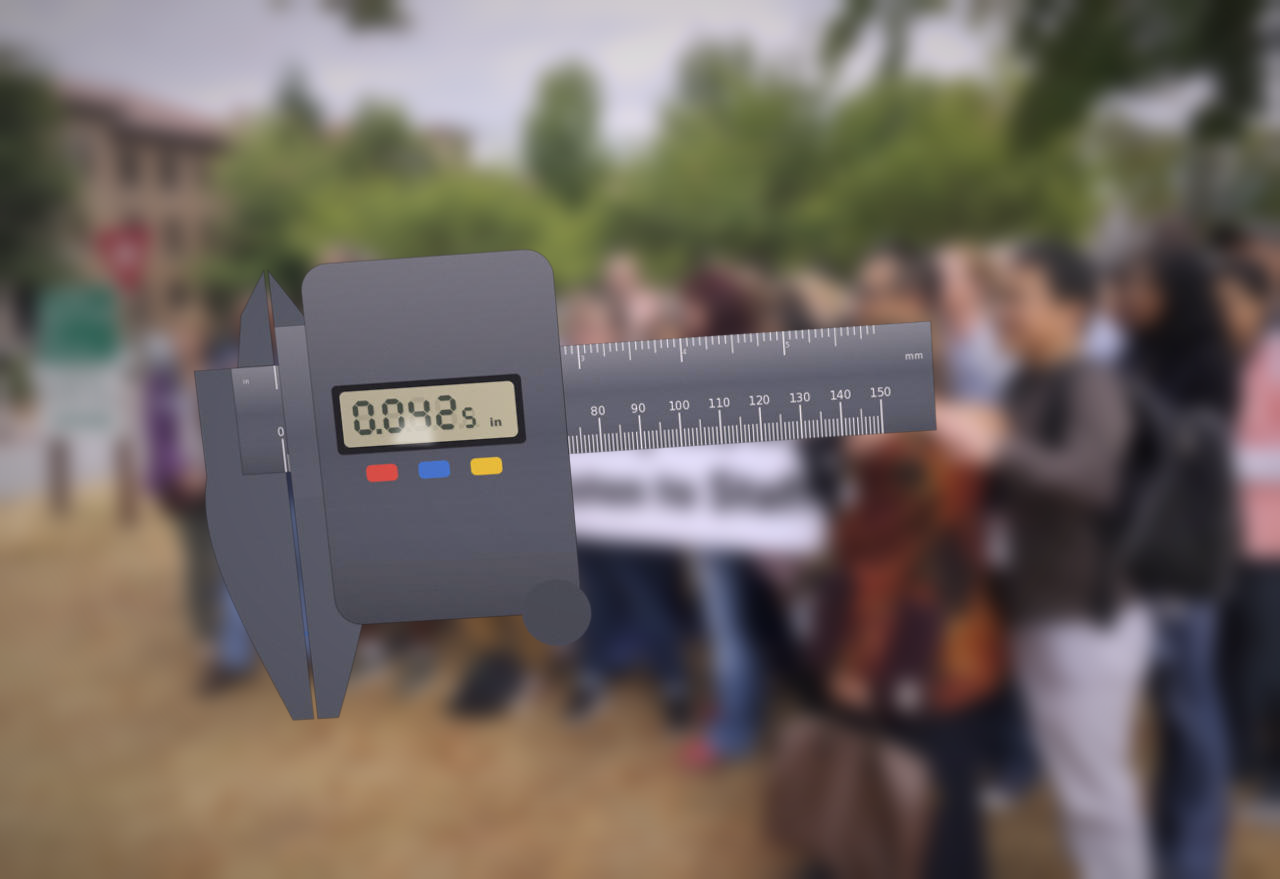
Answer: 0.0425 in
